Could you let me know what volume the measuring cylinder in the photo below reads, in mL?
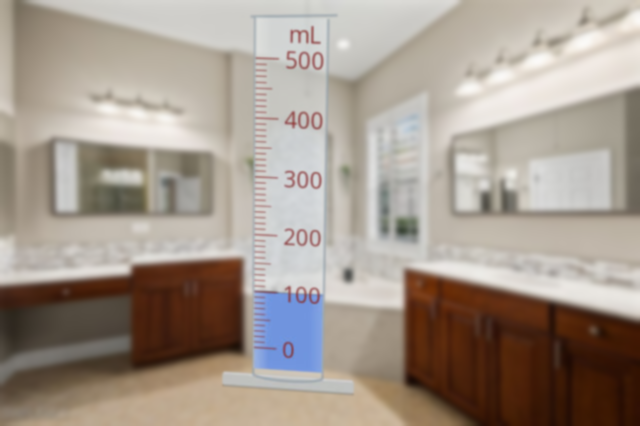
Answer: 100 mL
